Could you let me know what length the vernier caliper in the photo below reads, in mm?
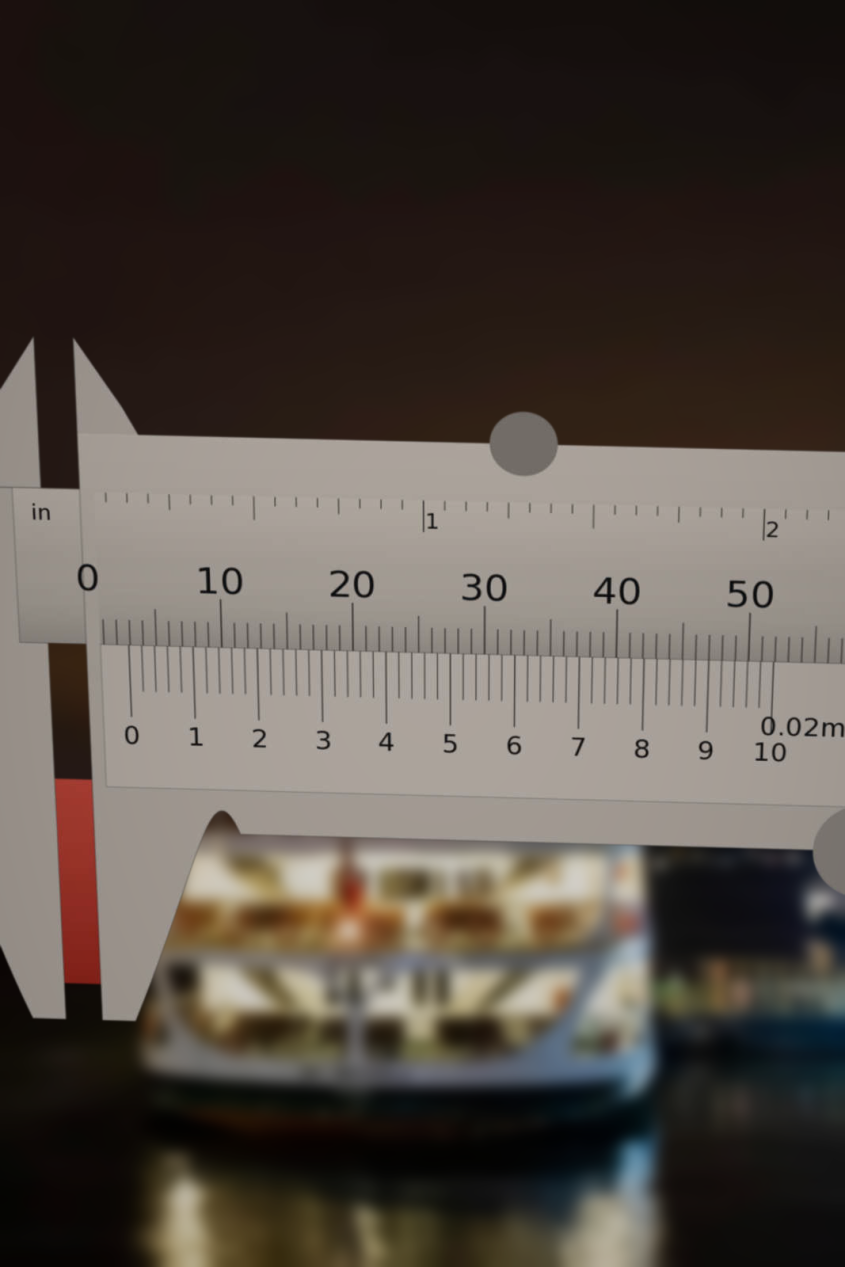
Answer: 2.9 mm
